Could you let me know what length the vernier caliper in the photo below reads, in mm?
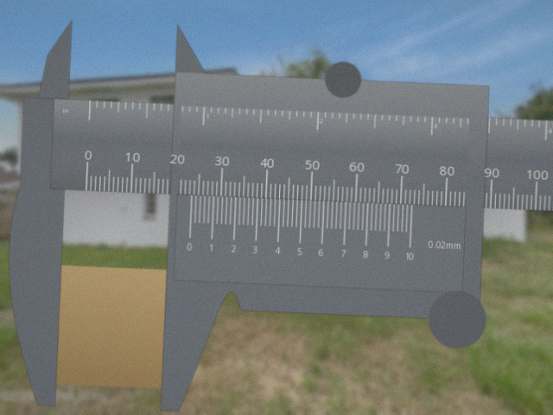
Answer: 23.5 mm
